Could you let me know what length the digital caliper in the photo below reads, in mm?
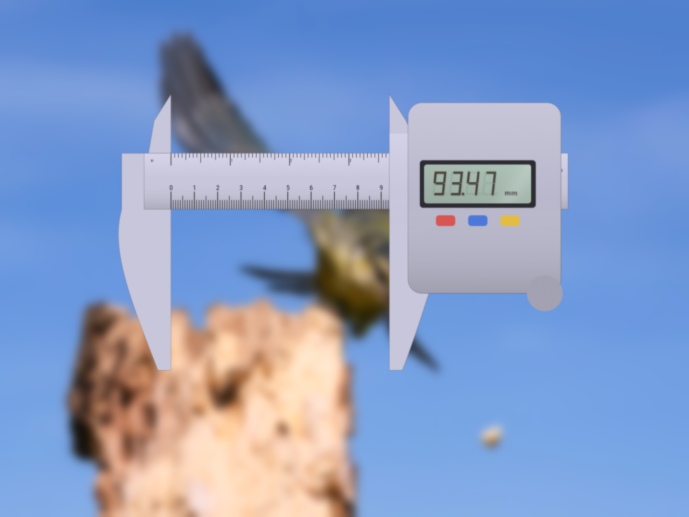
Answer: 93.47 mm
